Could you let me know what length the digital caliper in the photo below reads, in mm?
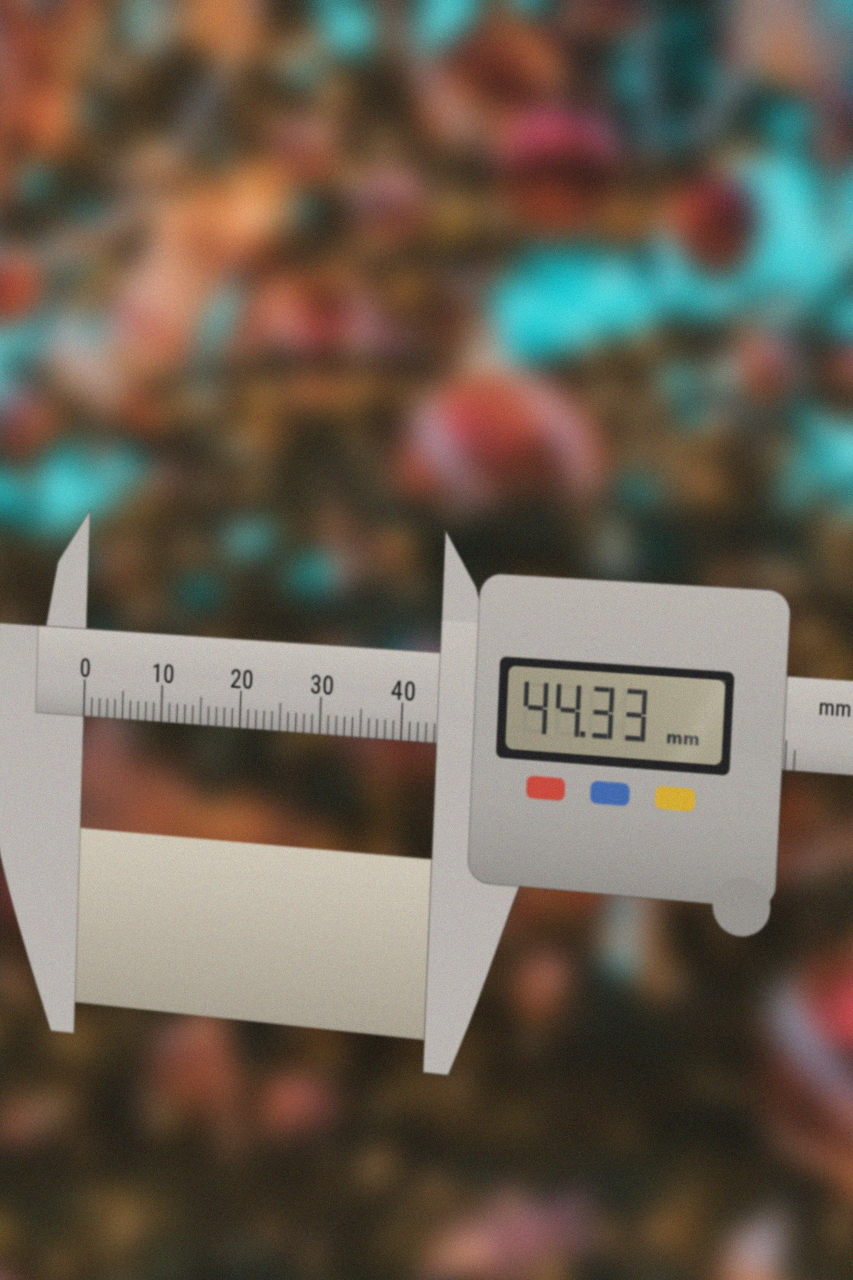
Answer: 44.33 mm
